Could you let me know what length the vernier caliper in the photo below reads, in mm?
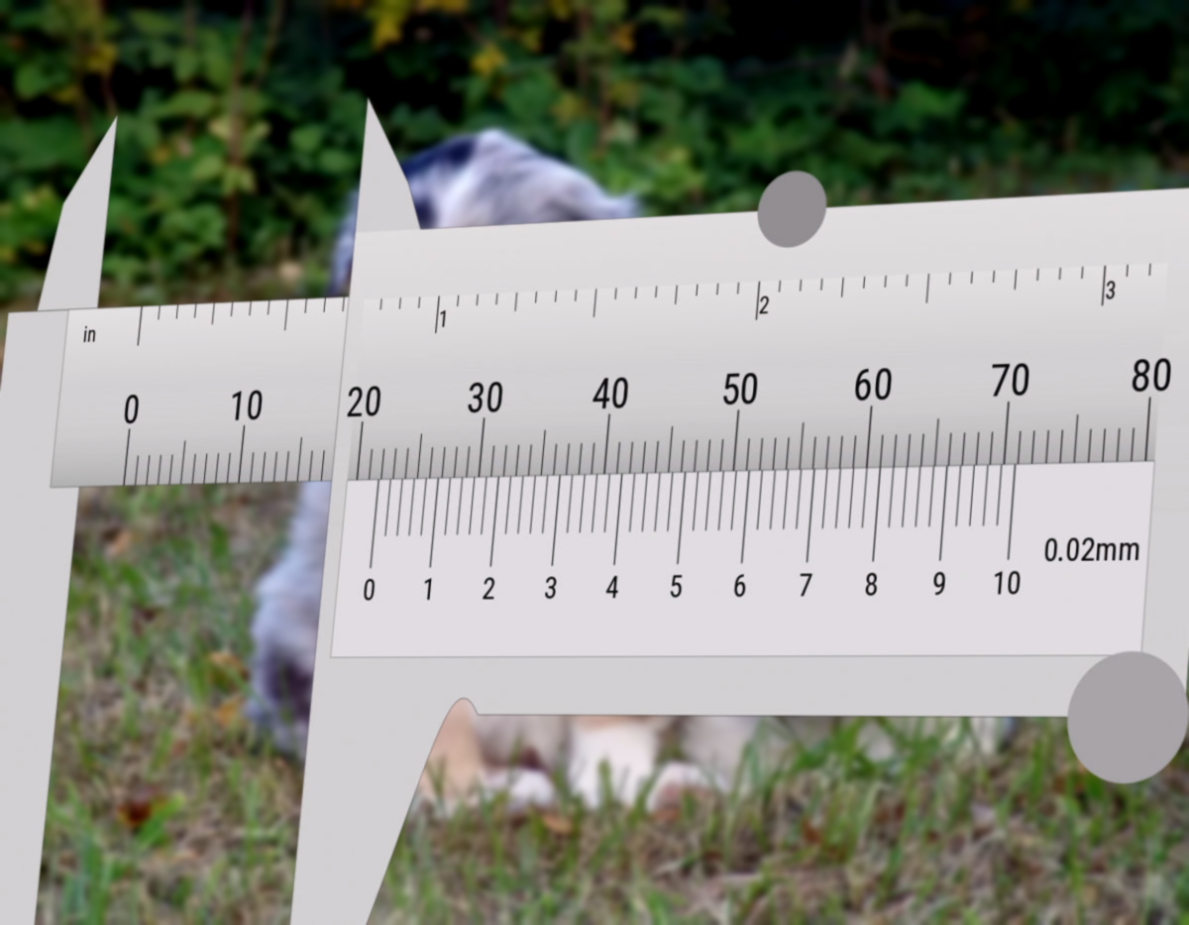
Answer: 21.8 mm
